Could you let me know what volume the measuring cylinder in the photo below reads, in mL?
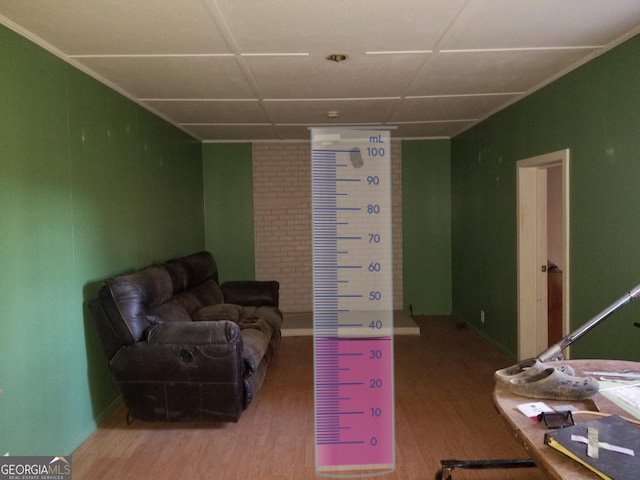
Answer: 35 mL
